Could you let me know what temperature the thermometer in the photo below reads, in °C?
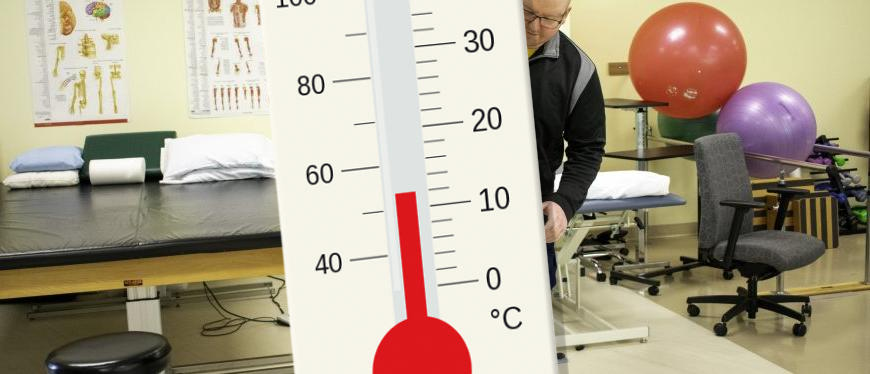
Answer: 12 °C
